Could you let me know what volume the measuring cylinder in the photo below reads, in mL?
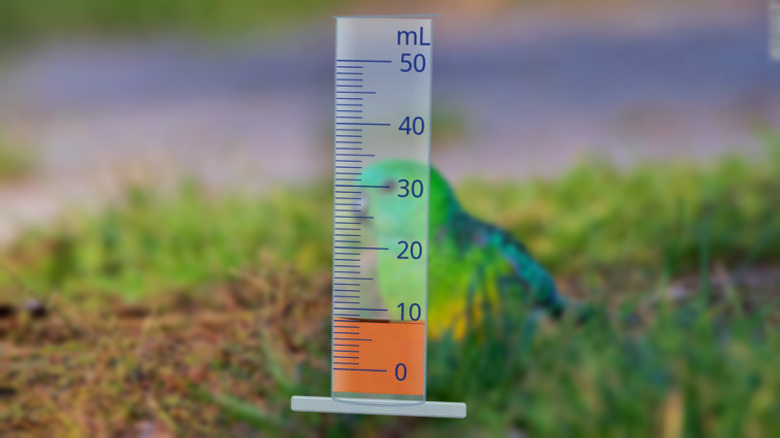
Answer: 8 mL
